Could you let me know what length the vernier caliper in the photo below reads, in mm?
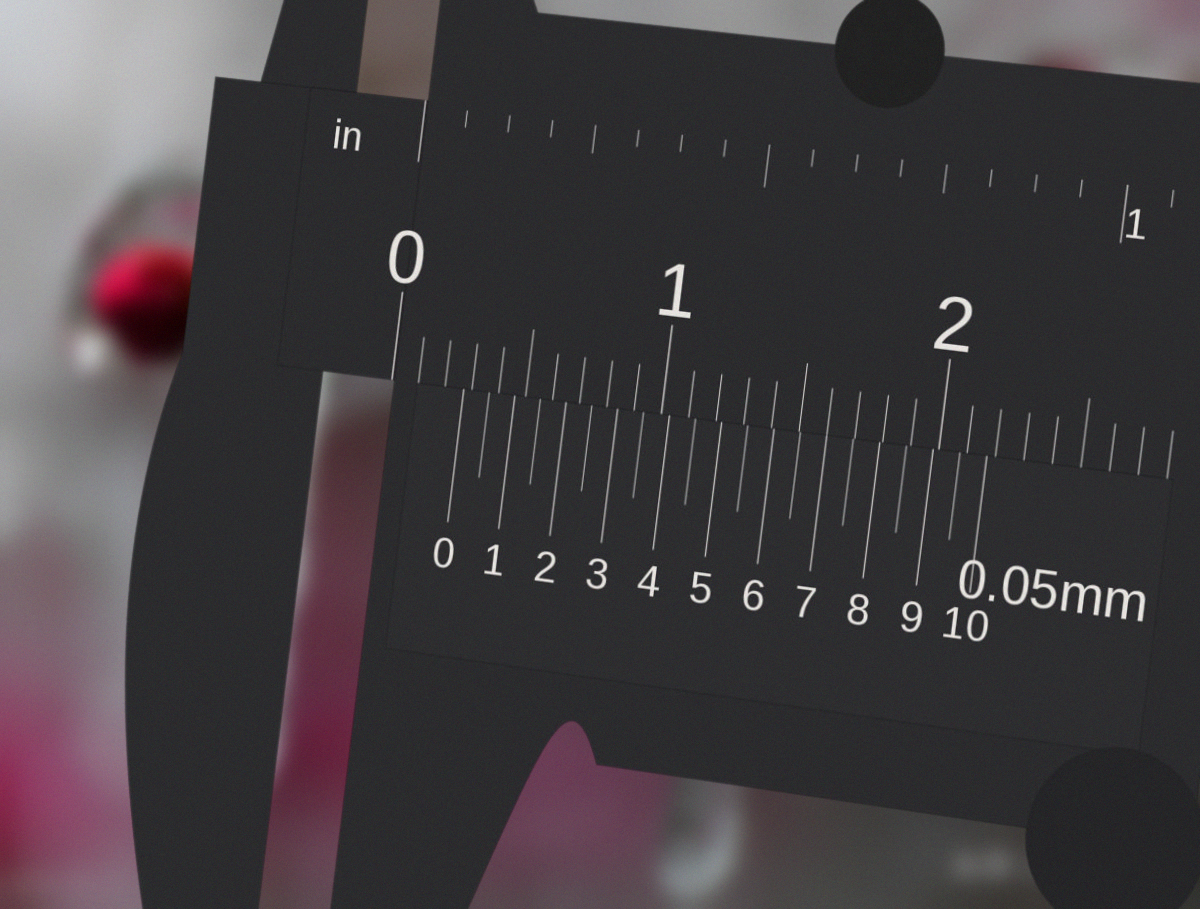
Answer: 2.70 mm
